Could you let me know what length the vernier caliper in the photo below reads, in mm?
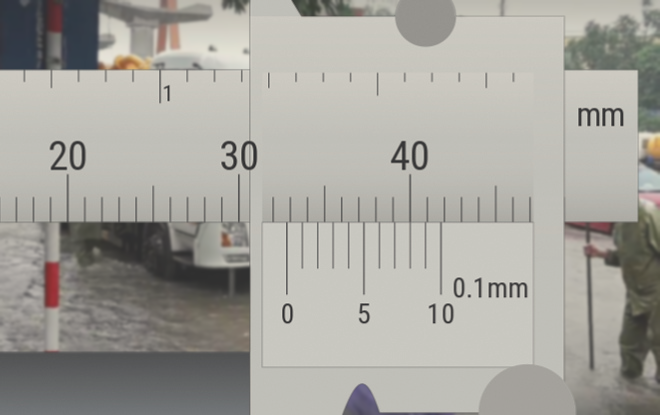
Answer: 32.8 mm
